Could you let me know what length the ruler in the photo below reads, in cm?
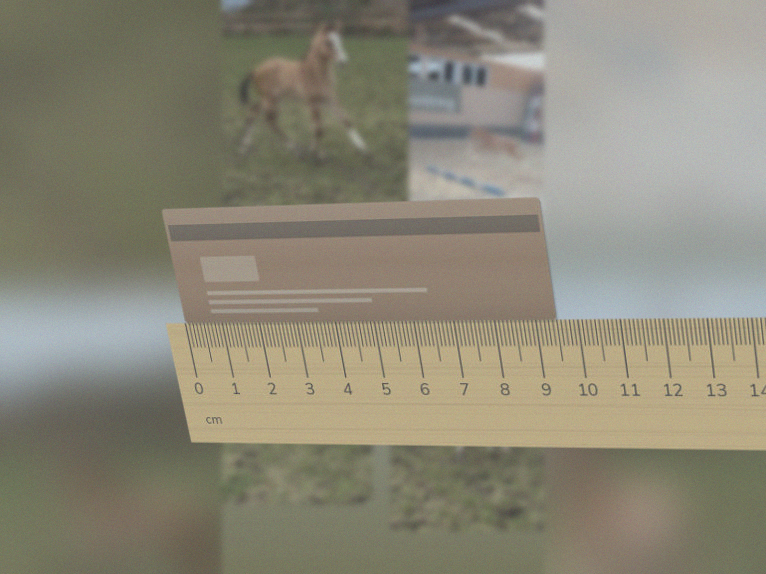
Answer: 9.5 cm
